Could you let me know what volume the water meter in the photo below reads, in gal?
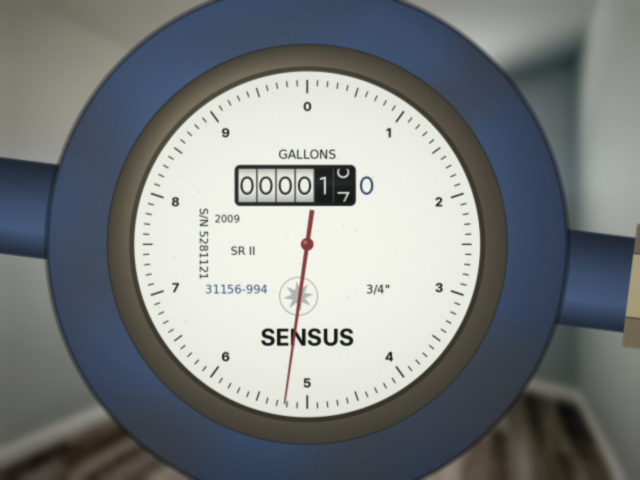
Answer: 165.2 gal
